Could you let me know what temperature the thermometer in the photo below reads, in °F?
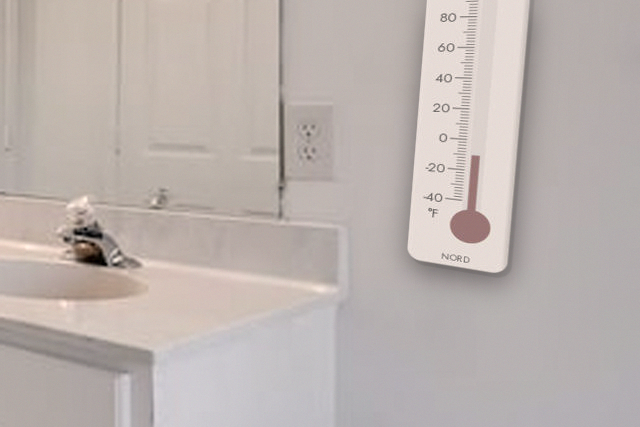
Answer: -10 °F
